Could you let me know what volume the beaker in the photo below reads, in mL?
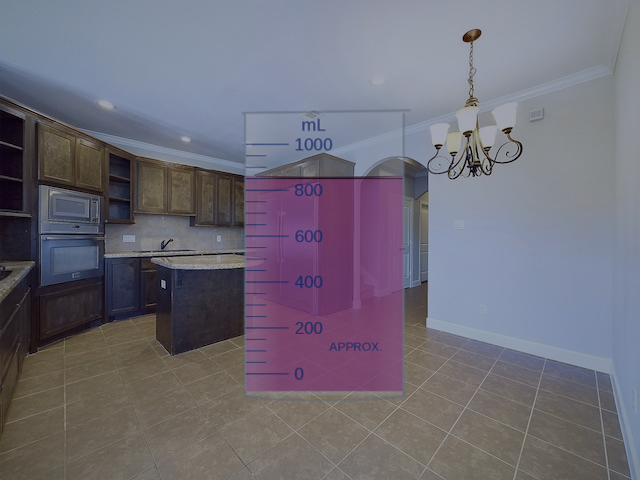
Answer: 850 mL
